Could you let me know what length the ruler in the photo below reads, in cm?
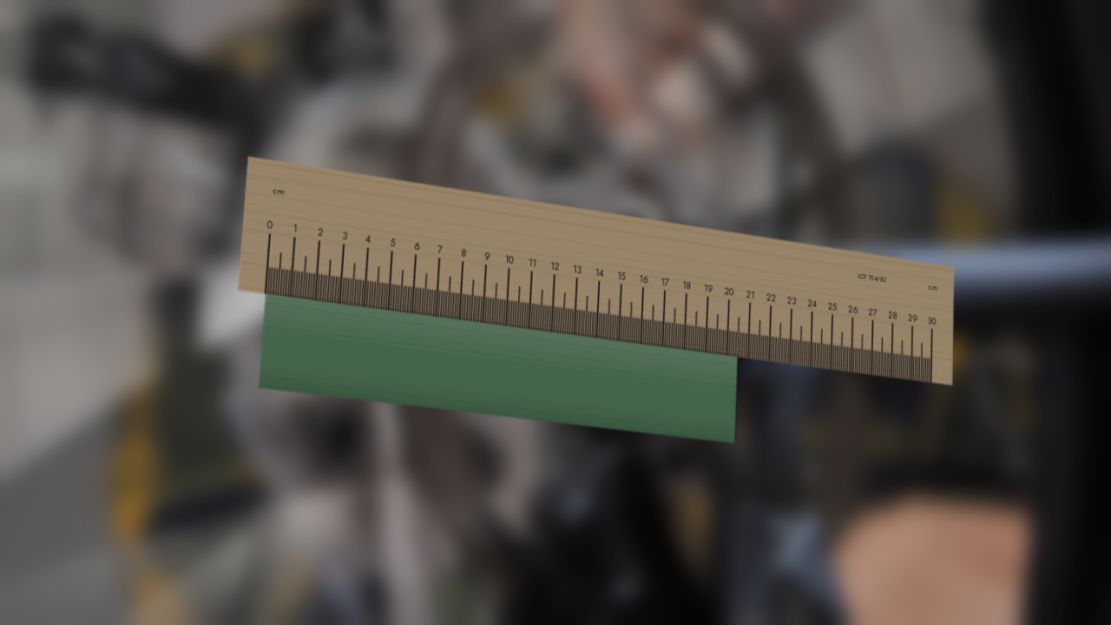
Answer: 20.5 cm
